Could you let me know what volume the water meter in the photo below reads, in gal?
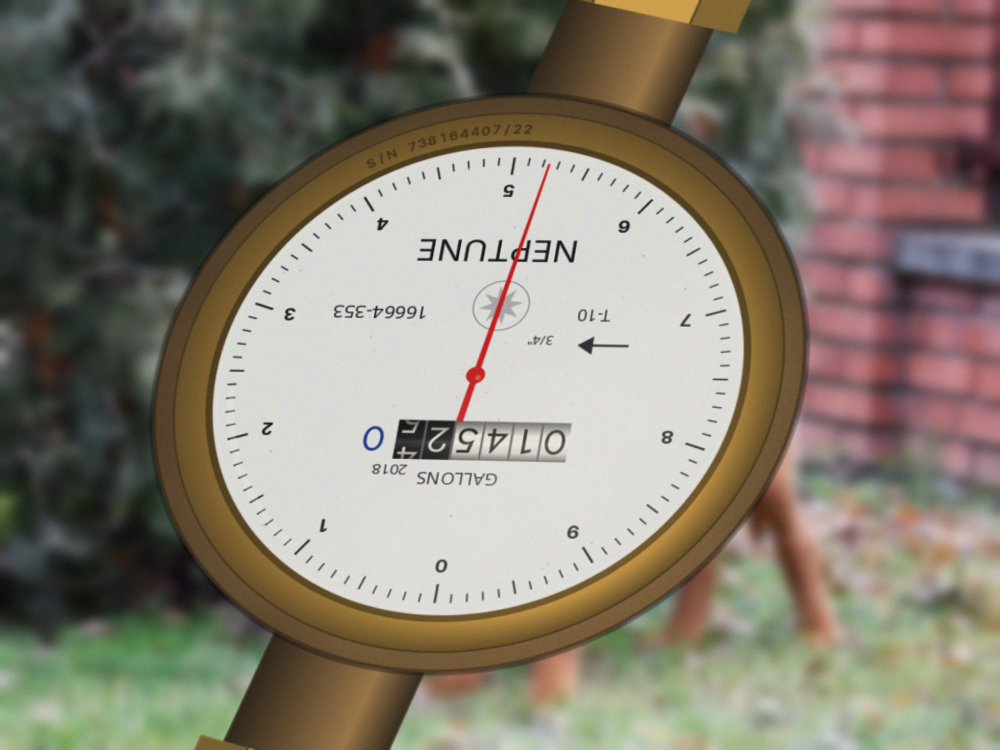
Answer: 145245.2 gal
